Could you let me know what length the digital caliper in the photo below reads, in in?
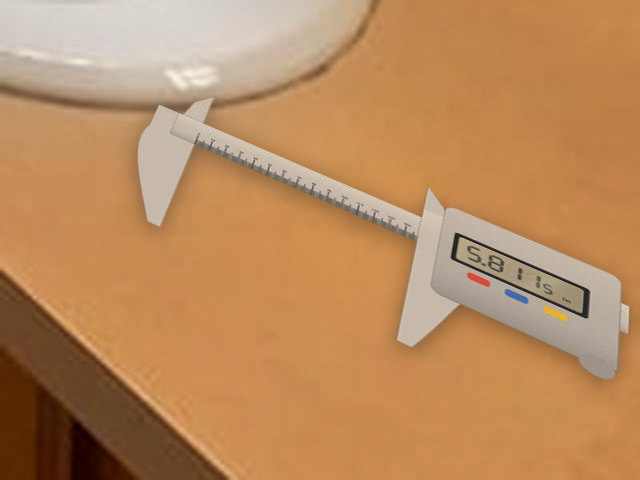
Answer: 5.8115 in
